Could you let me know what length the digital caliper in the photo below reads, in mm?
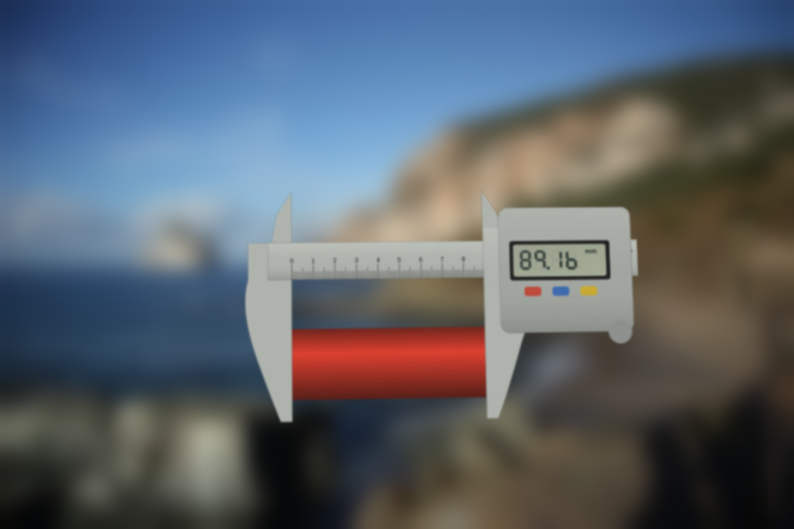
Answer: 89.16 mm
